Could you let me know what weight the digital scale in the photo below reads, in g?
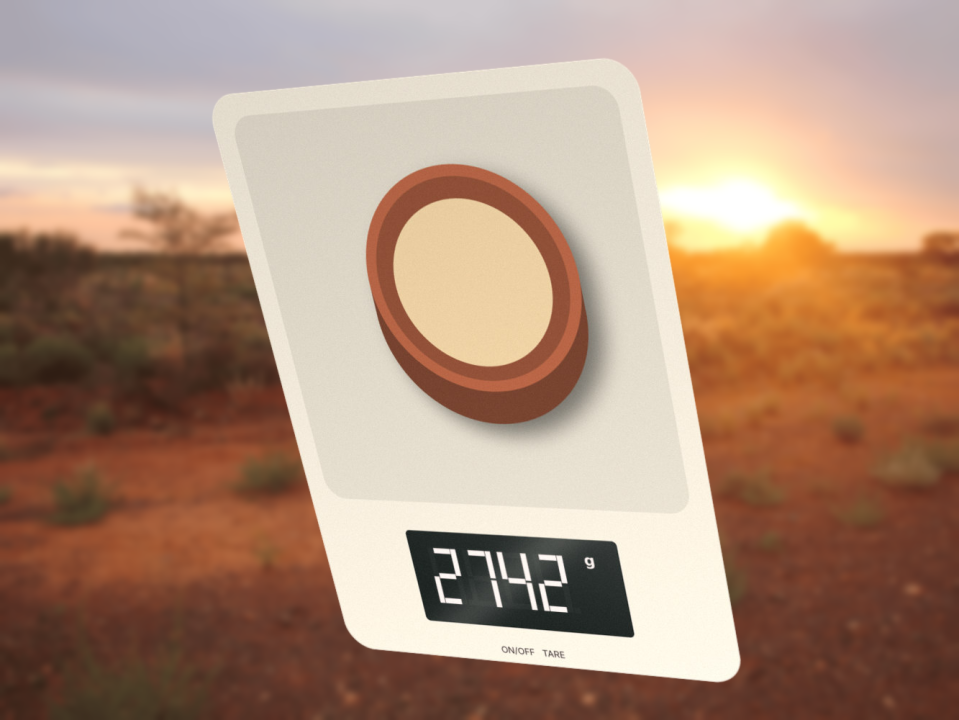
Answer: 2742 g
